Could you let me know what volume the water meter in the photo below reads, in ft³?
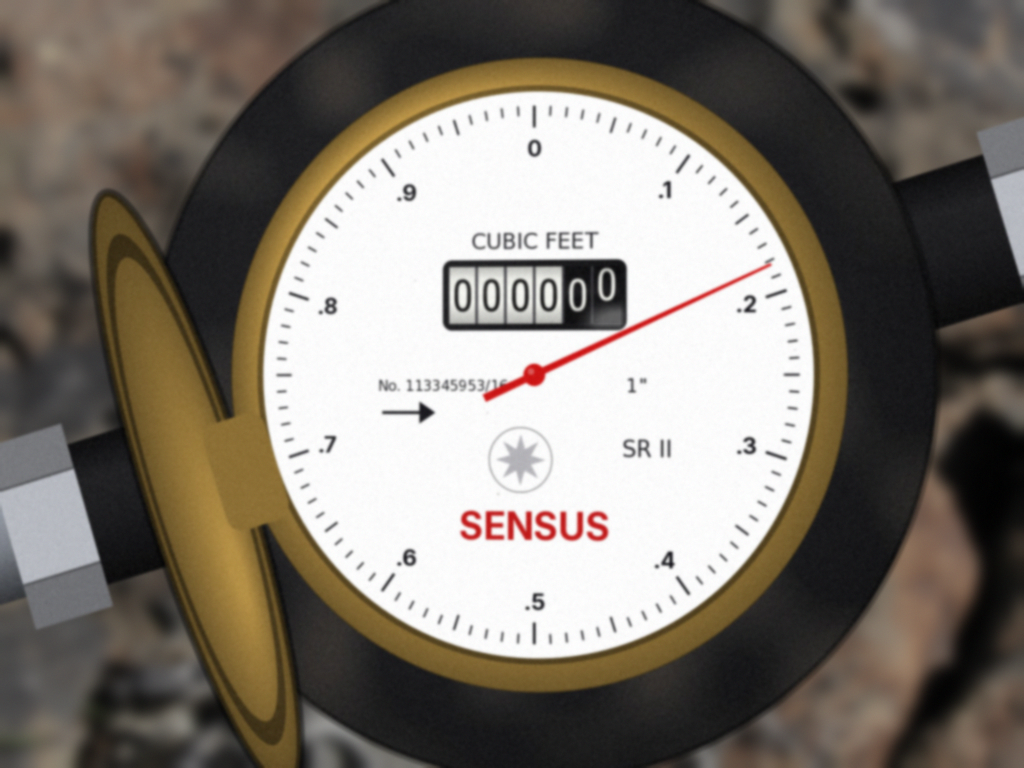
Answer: 0.18 ft³
